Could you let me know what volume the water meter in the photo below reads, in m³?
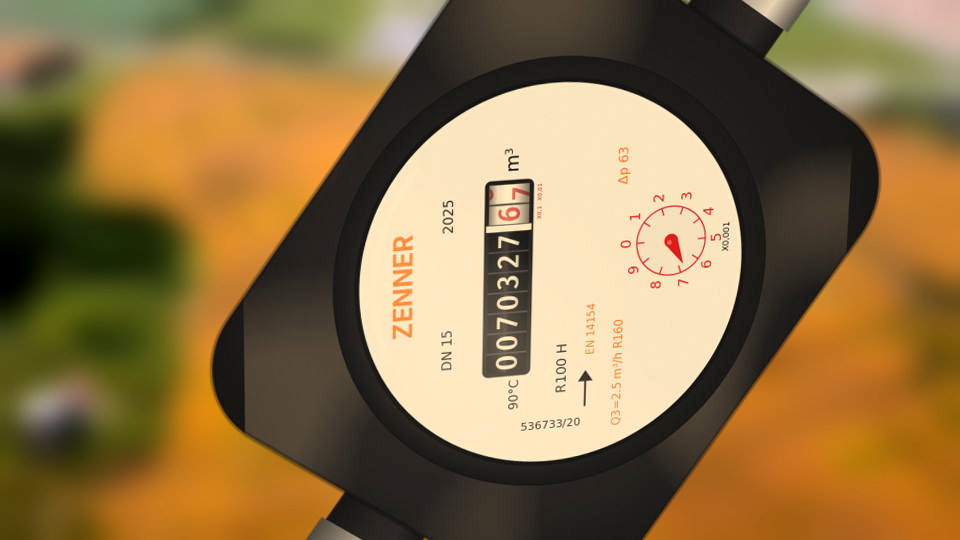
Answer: 70327.666 m³
